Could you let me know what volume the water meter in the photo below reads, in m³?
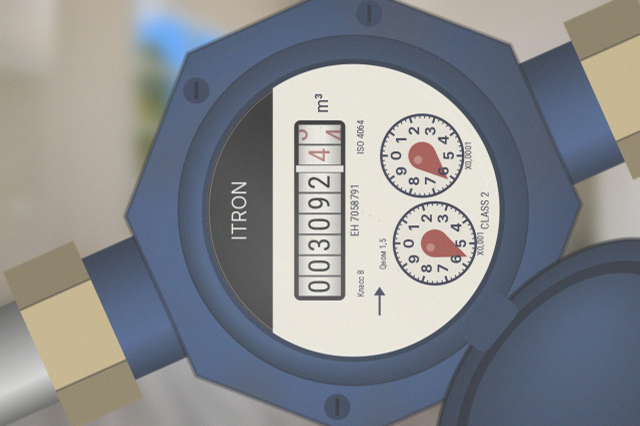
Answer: 3092.4356 m³
